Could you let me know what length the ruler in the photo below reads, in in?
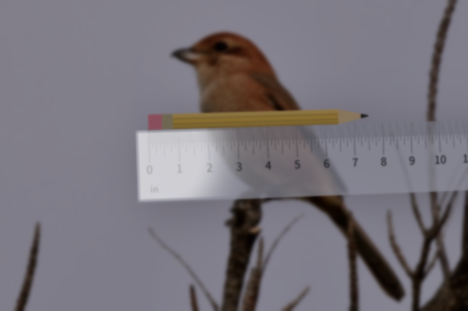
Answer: 7.5 in
